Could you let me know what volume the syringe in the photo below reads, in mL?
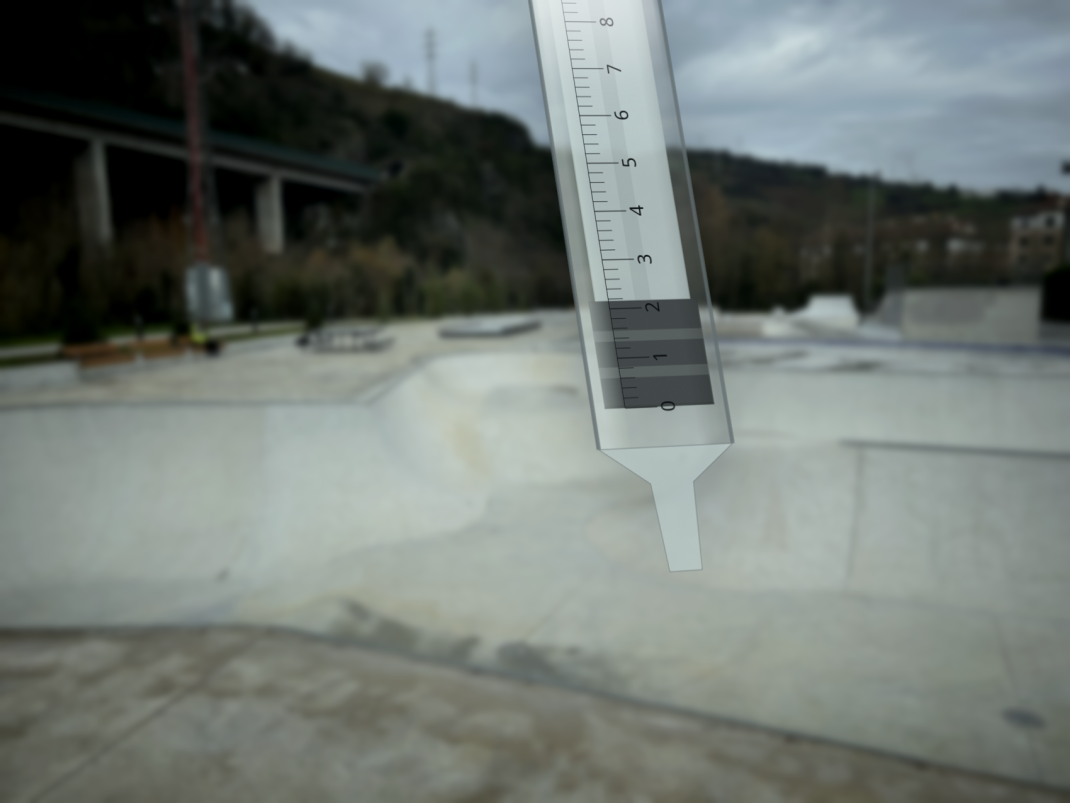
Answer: 0 mL
